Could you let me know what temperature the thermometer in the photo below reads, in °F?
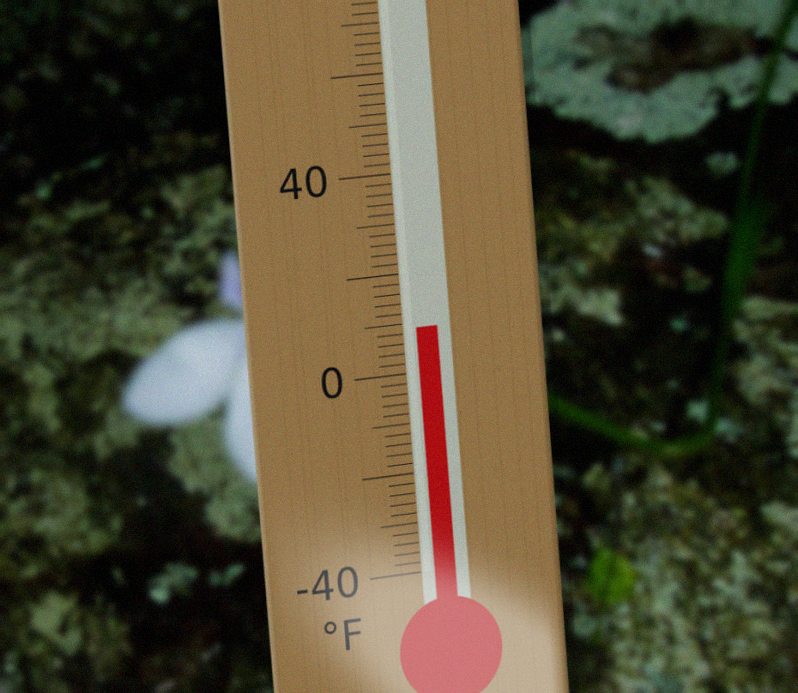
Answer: 9 °F
